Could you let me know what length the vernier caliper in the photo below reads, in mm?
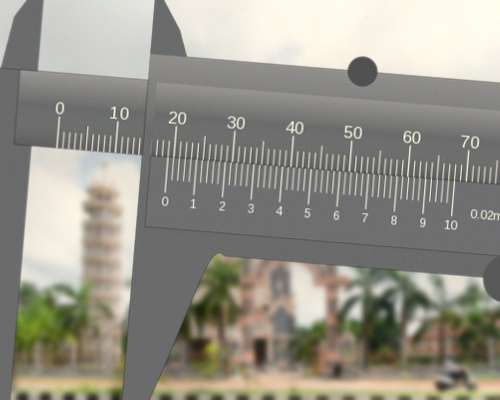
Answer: 19.0 mm
